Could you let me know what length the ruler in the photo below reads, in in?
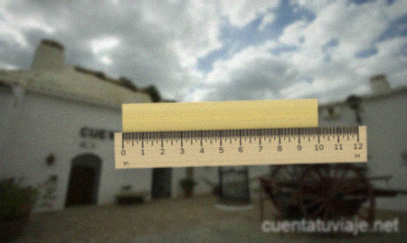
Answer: 10 in
